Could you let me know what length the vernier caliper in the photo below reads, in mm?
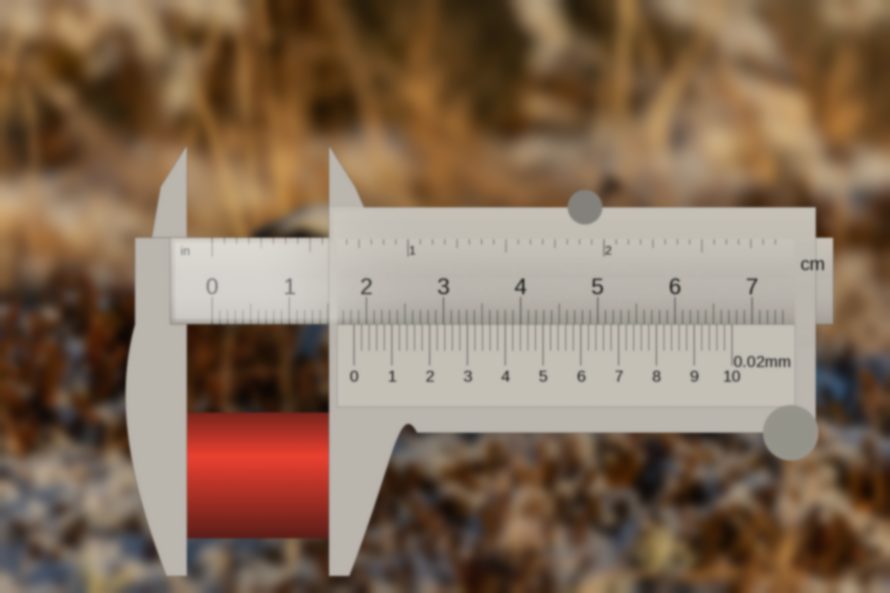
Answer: 18.4 mm
